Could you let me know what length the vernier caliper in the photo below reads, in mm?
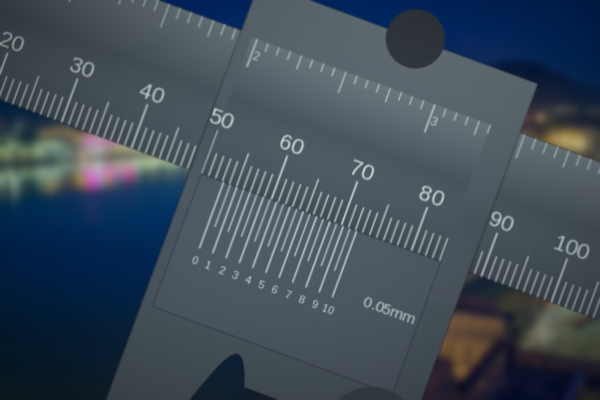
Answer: 53.2 mm
